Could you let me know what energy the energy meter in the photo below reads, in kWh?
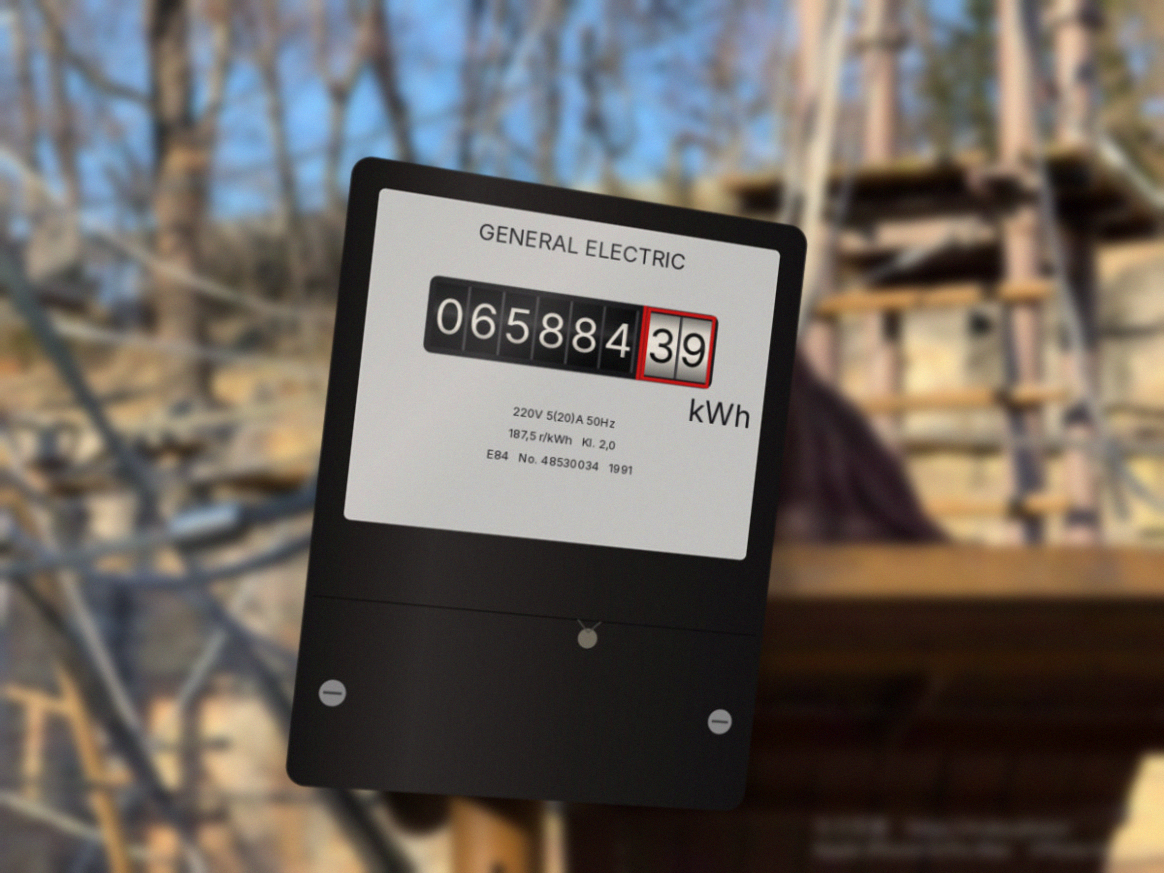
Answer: 65884.39 kWh
